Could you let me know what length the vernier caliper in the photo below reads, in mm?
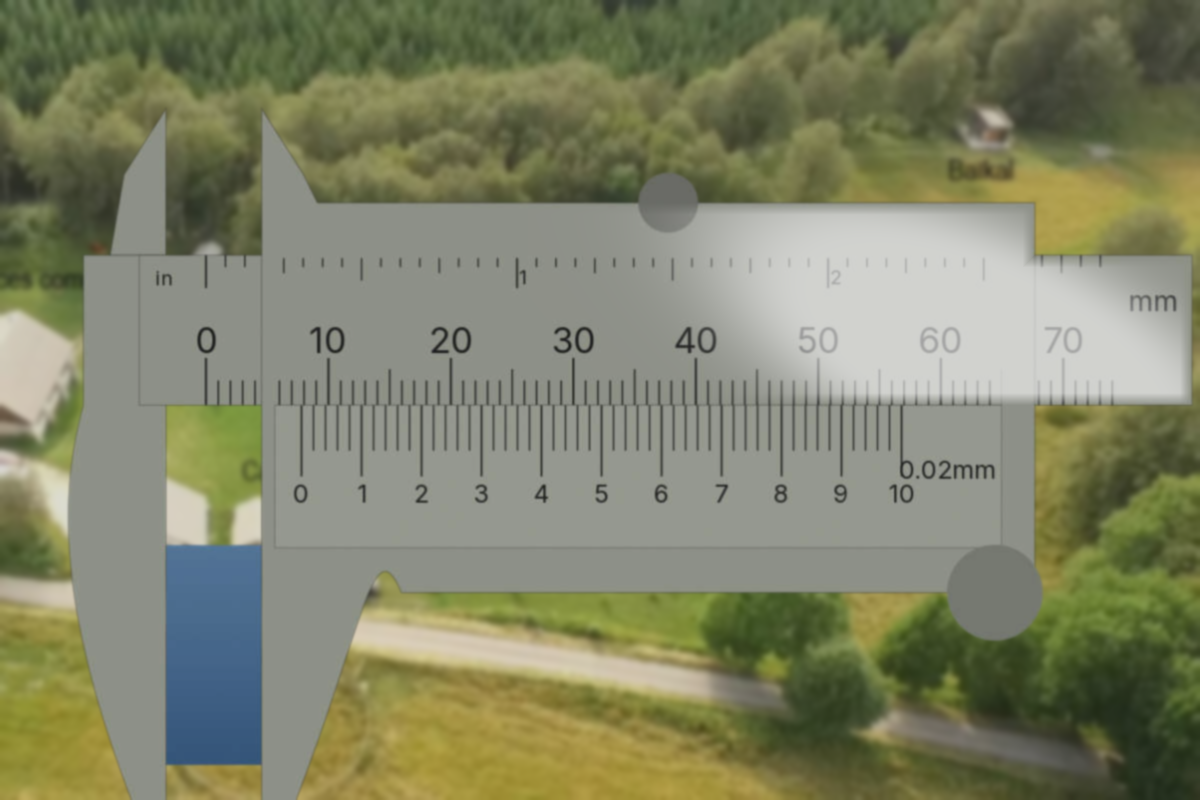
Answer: 7.8 mm
